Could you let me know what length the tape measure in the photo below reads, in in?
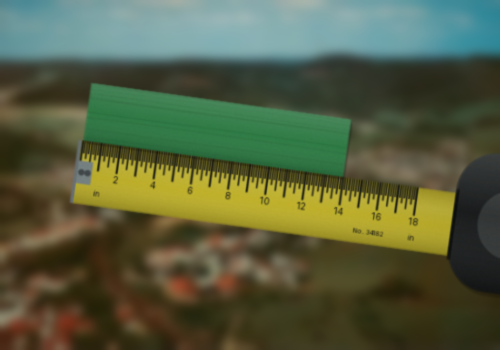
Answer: 14 in
